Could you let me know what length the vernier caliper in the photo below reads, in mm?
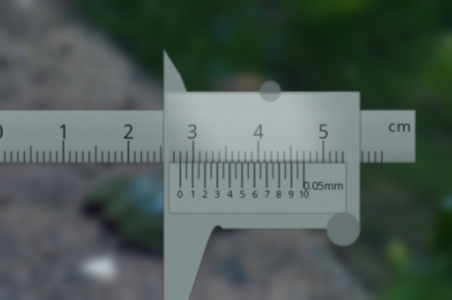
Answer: 28.0 mm
